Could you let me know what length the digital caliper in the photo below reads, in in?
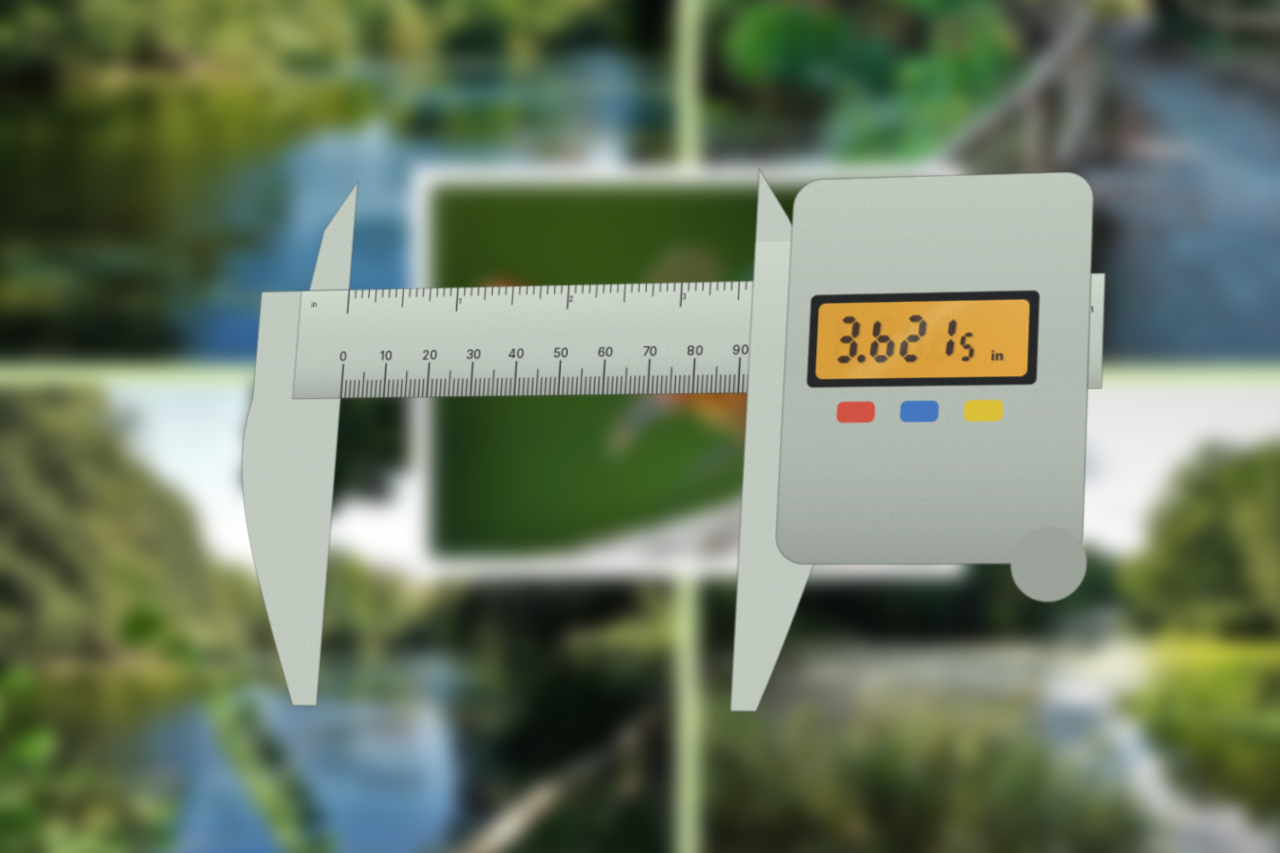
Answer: 3.6215 in
